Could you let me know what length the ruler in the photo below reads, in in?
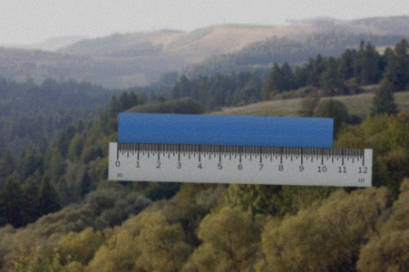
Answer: 10.5 in
